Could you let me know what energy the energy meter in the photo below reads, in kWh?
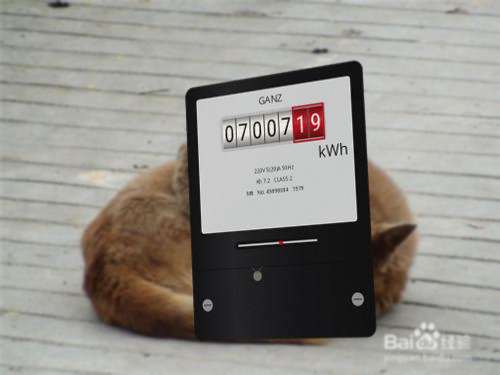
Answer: 7007.19 kWh
